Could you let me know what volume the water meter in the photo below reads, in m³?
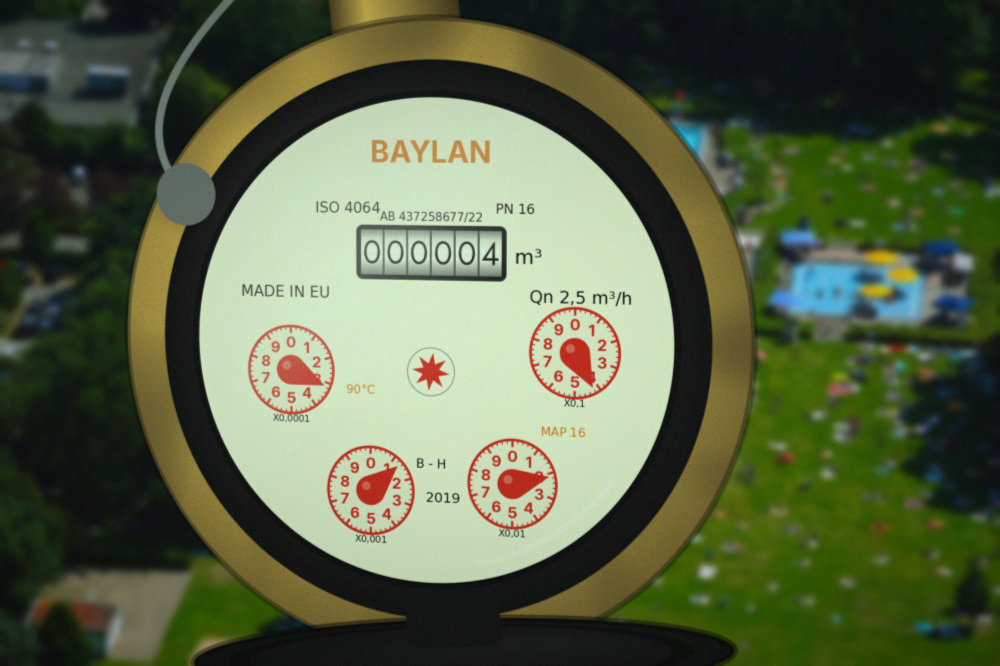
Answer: 4.4213 m³
